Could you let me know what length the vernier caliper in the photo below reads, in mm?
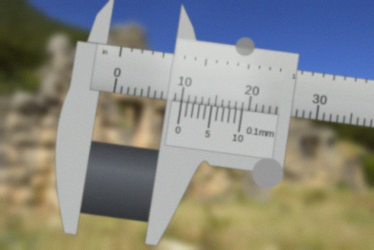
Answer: 10.0 mm
